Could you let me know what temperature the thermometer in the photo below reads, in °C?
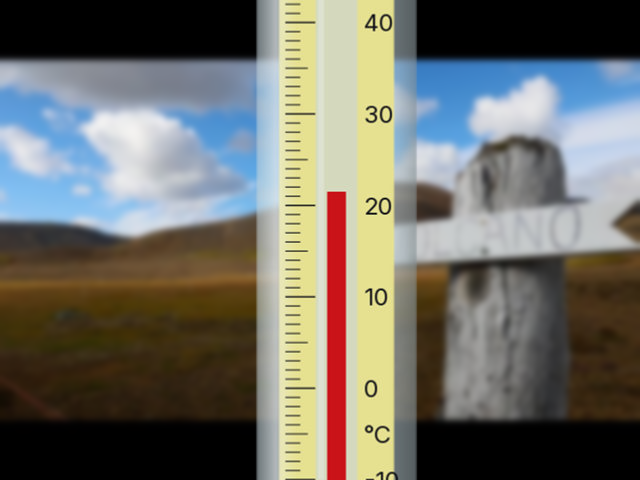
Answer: 21.5 °C
